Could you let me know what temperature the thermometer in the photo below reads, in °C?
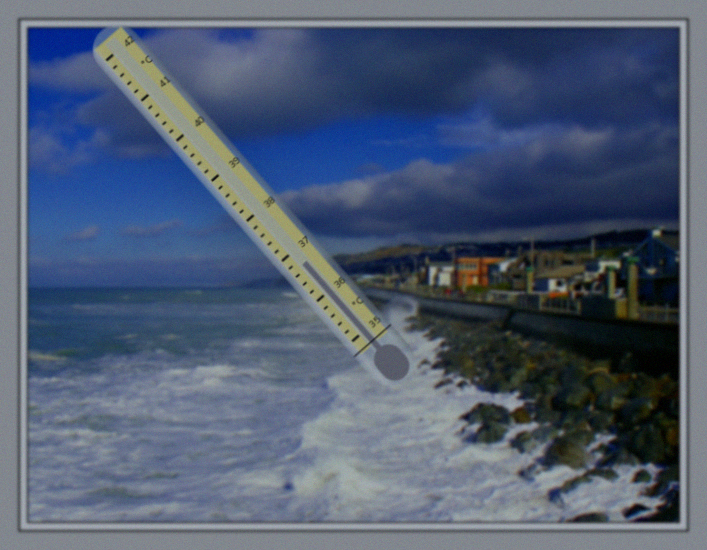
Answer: 36.7 °C
